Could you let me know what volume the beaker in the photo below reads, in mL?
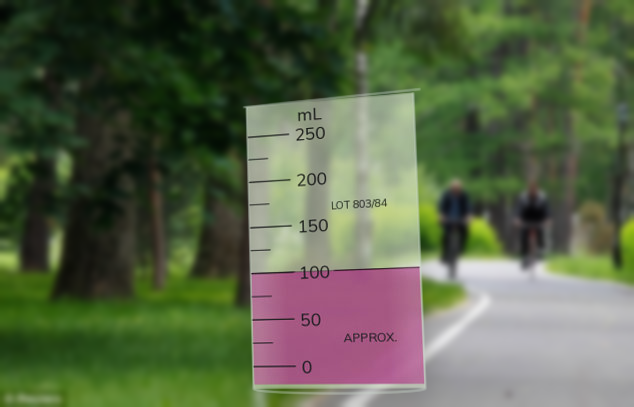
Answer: 100 mL
